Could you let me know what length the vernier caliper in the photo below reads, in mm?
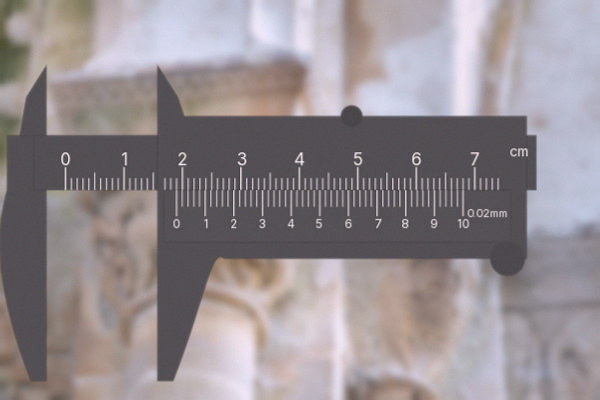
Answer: 19.0 mm
